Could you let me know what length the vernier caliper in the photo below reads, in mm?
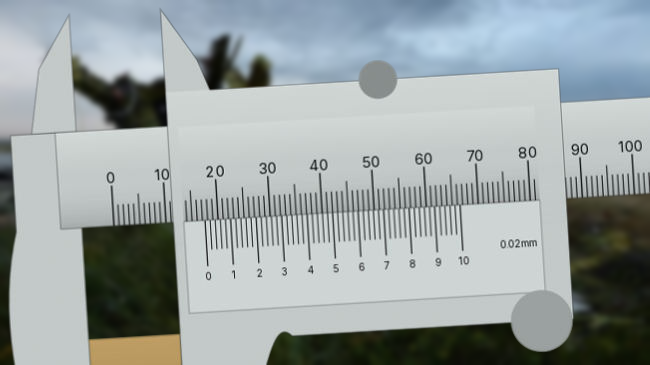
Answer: 17.5 mm
